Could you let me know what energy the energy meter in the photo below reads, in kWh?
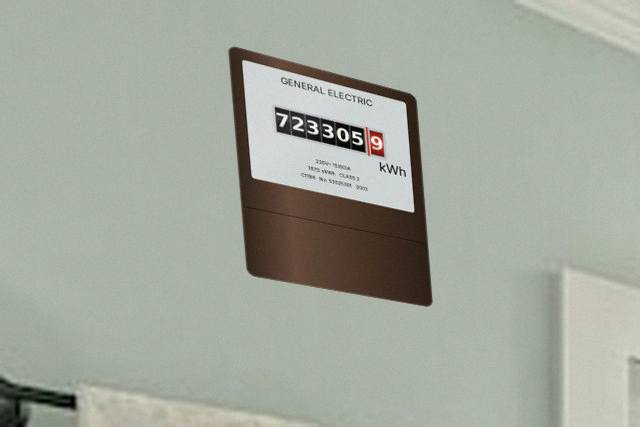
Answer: 723305.9 kWh
